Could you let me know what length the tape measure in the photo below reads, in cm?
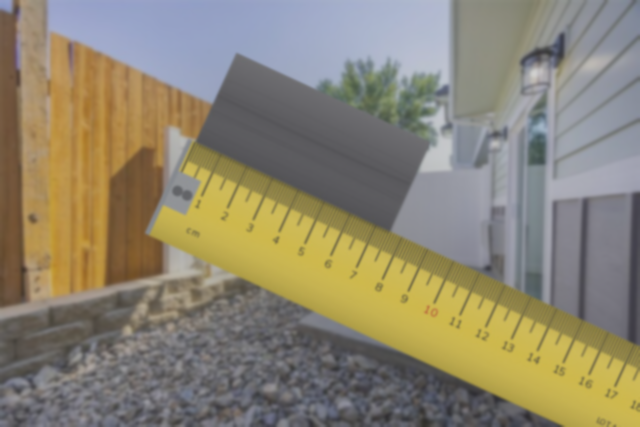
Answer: 7.5 cm
